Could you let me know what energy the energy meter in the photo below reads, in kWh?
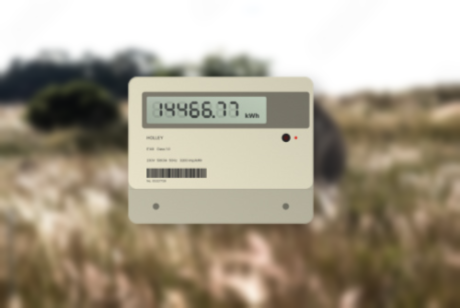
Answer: 14466.77 kWh
